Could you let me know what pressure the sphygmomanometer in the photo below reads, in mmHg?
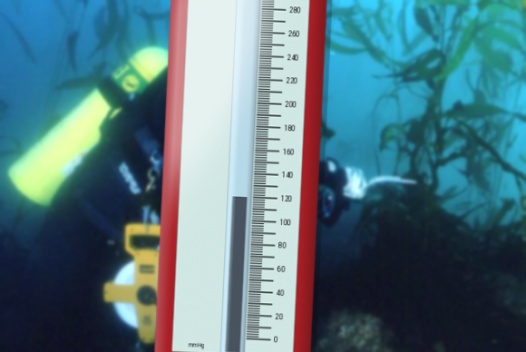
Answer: 120 mmHg
